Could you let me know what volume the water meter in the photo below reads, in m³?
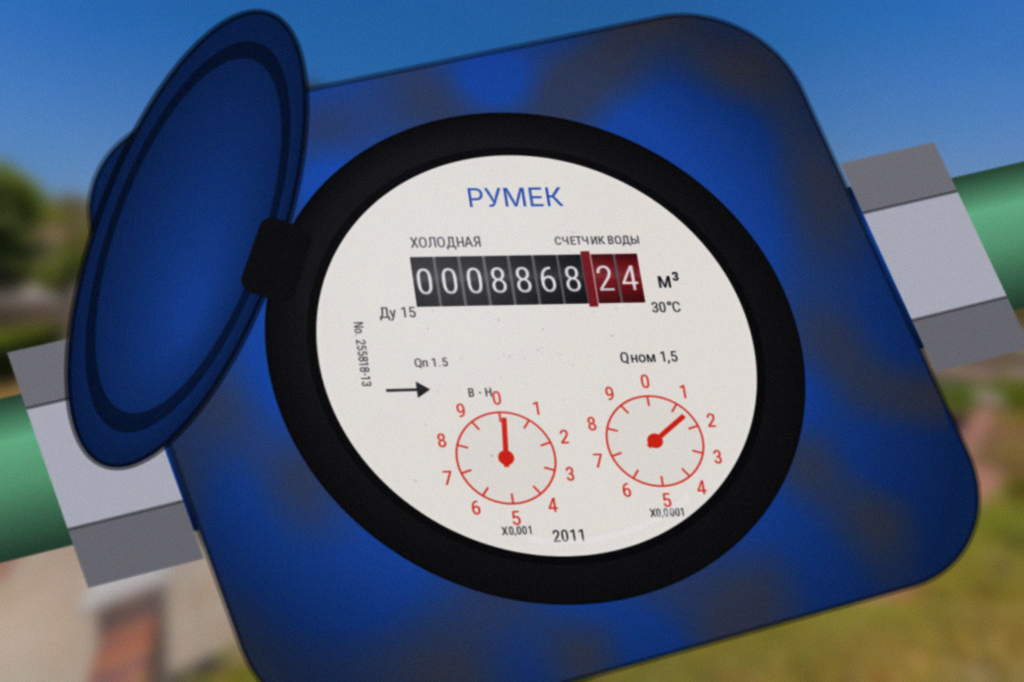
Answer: 8868.2401 m³
